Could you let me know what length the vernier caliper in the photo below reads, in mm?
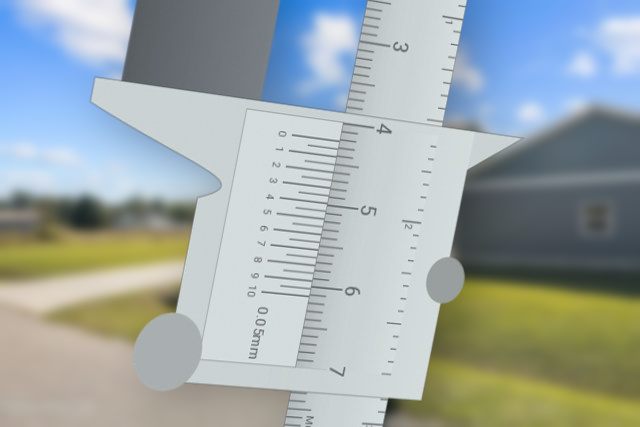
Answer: 42.2 mm
